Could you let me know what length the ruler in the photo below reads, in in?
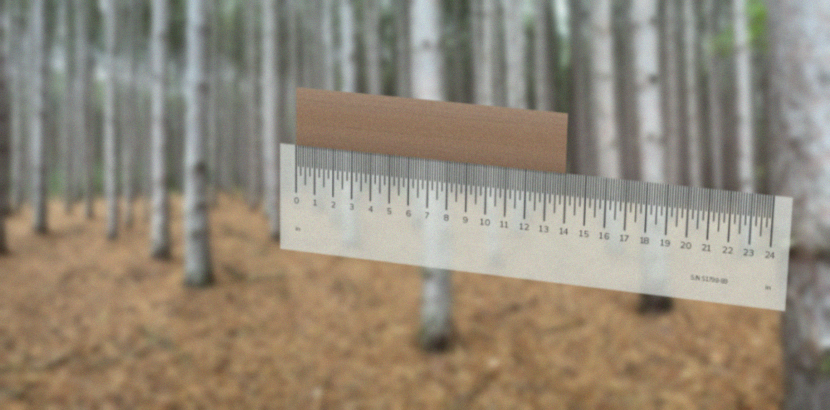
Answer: 14 in
